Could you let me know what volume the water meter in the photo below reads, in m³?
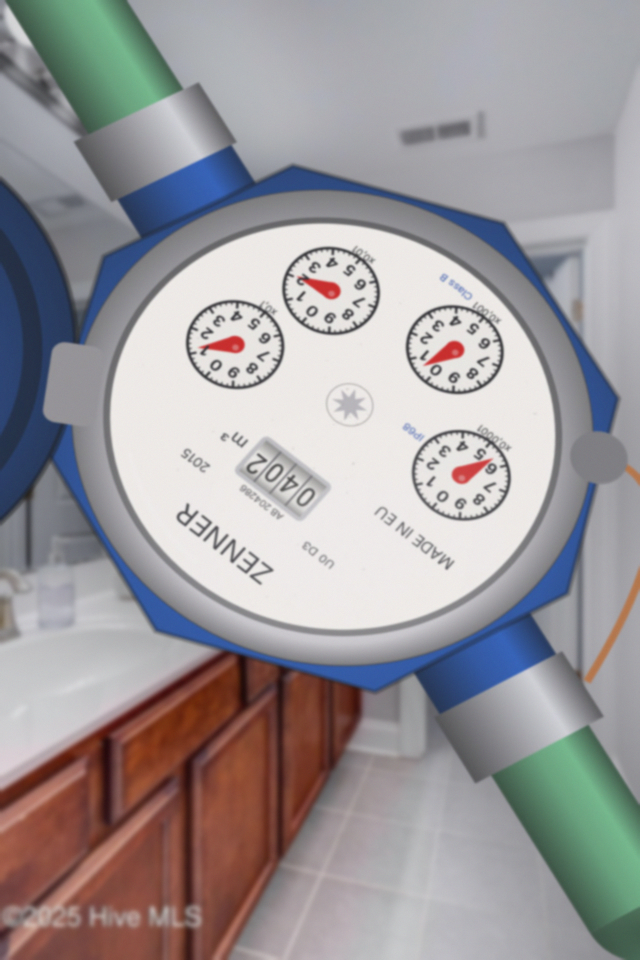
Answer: 402.1205 m³
